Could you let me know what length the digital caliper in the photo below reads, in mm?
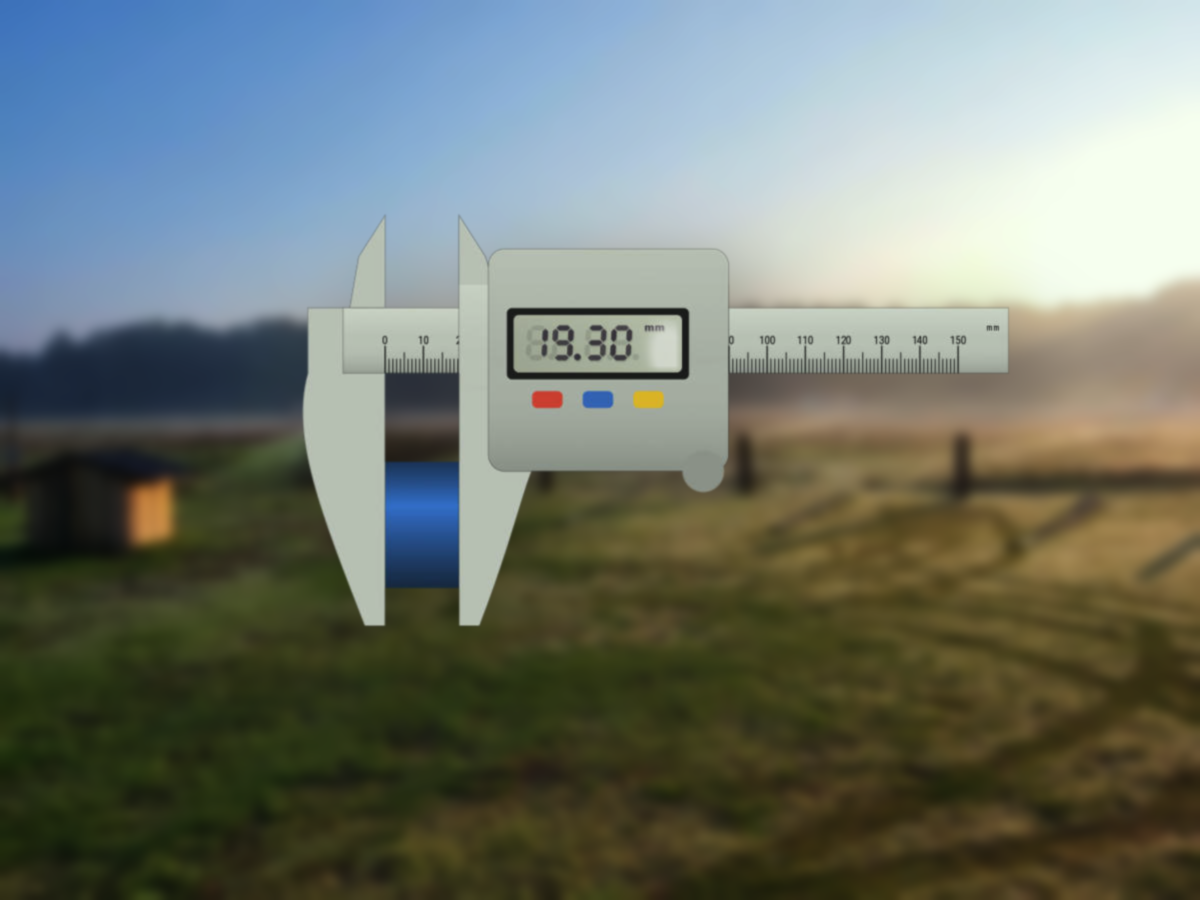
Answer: 19.30 mm
